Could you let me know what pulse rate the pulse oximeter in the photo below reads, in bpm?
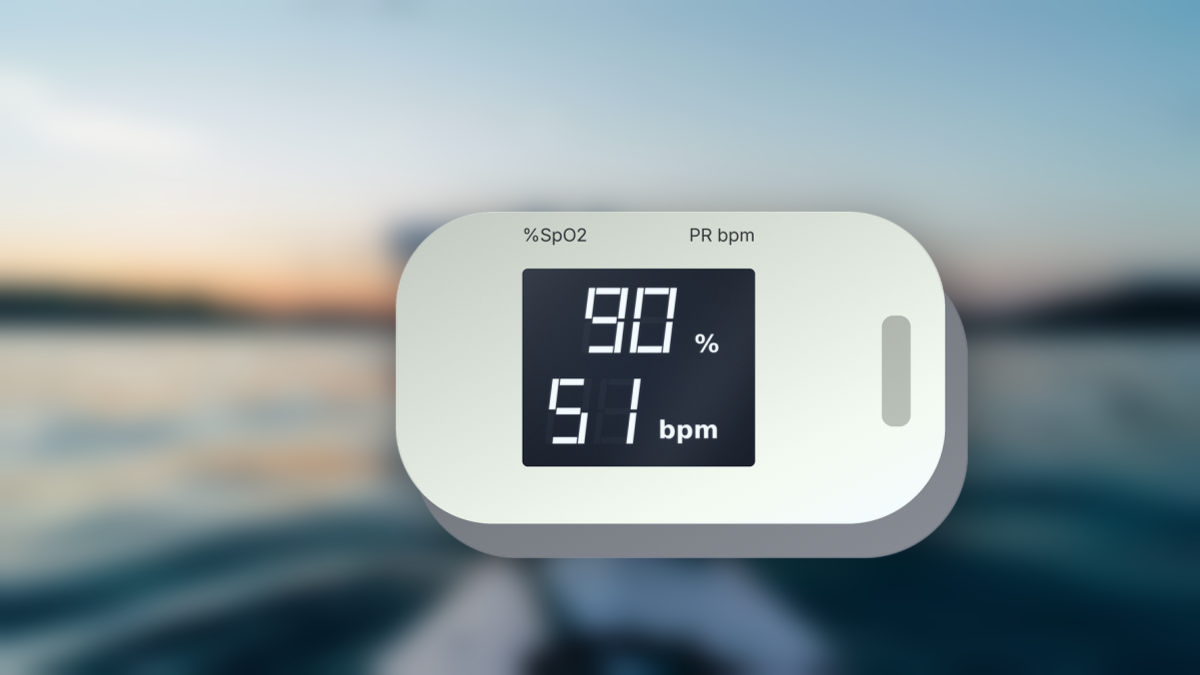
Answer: 51 bpm
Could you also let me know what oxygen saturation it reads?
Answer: 90 %
